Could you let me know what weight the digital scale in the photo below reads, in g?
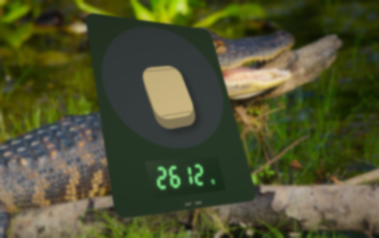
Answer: 2612 g
